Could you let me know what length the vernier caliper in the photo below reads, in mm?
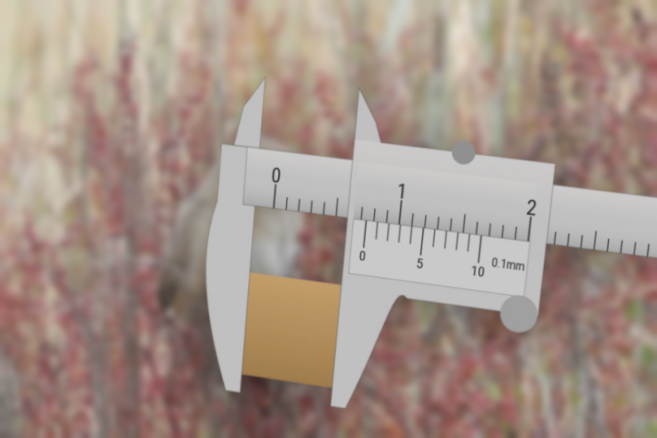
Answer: 7.4 mm
